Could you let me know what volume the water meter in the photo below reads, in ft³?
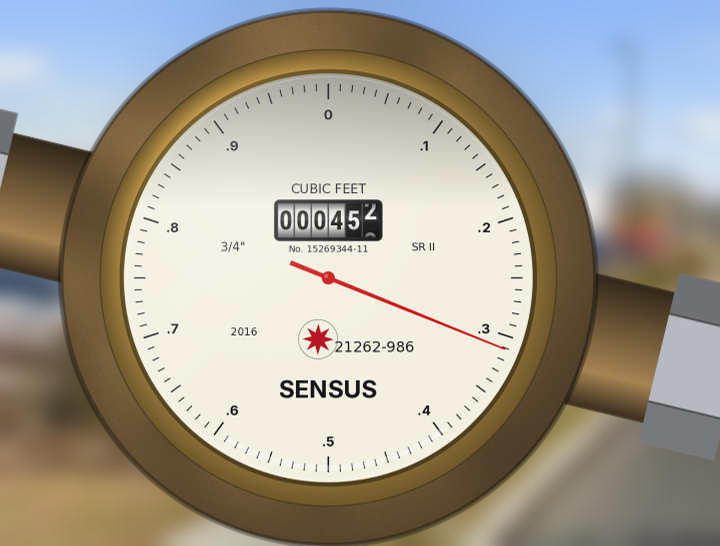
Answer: 452.31 ft³
